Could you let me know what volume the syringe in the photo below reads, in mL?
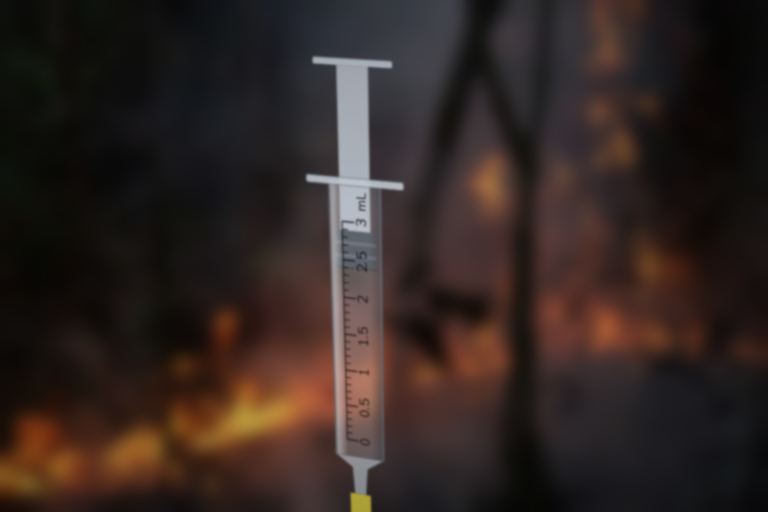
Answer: 2.4 mL
